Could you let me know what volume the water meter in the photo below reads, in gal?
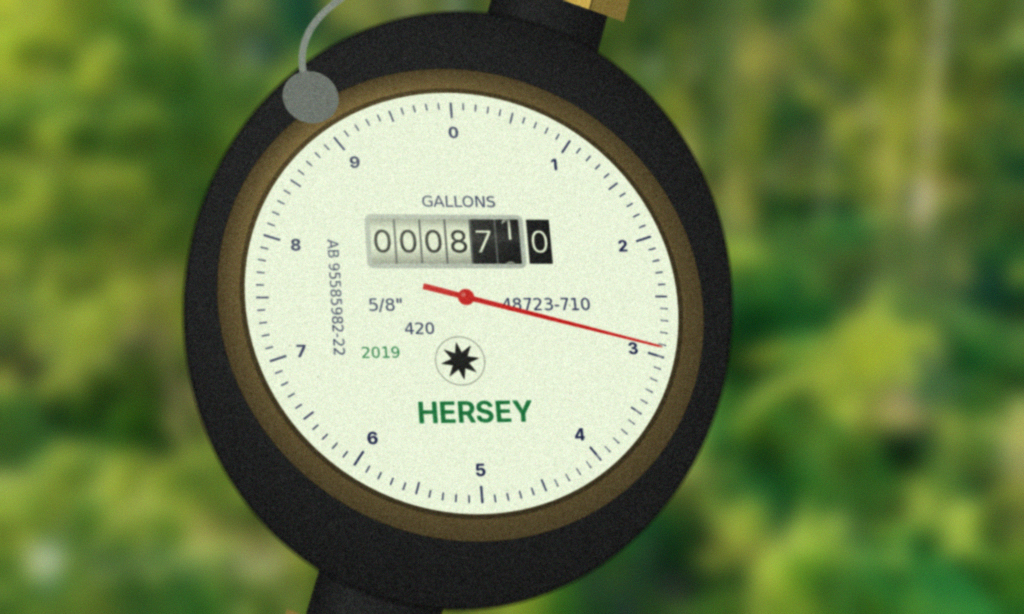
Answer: 8712.9 gal
